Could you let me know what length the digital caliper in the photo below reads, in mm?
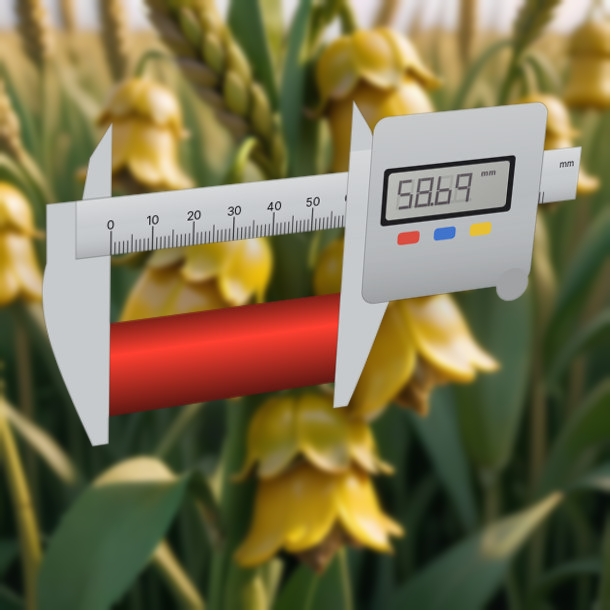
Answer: 58.69 mm
